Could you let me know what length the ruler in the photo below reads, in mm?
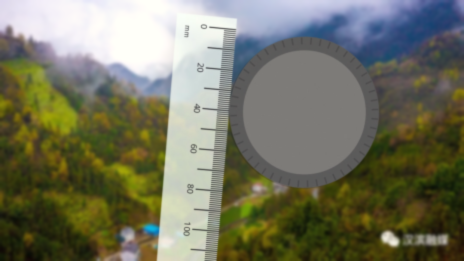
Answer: 75 mm
